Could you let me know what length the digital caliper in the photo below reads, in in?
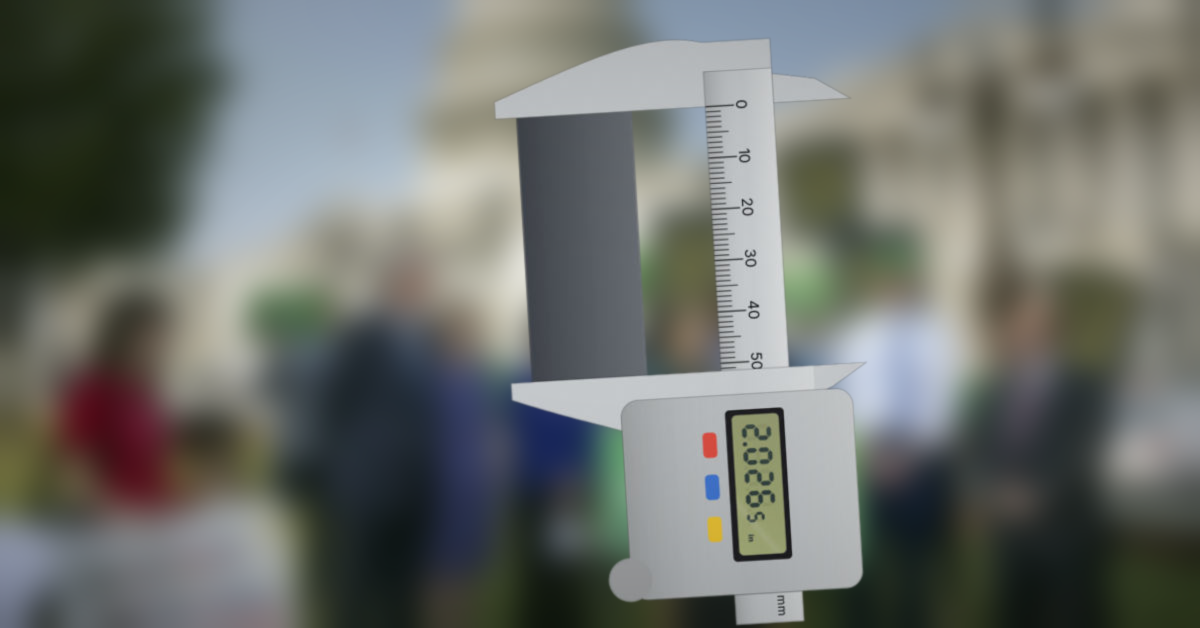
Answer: 2.0265 in
